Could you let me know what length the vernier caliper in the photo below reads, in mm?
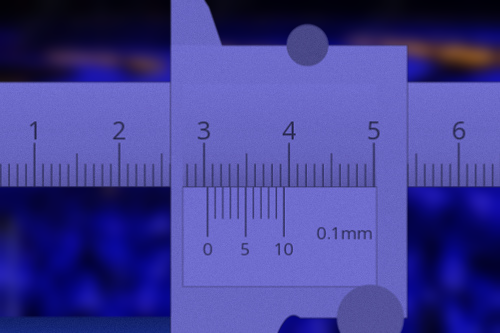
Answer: 30.4 mm
